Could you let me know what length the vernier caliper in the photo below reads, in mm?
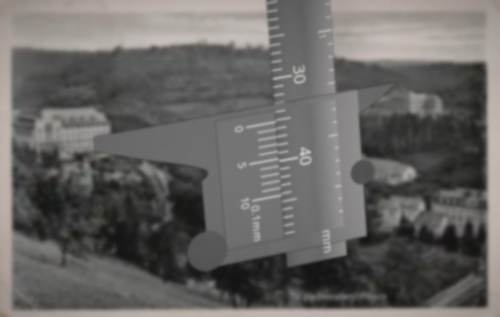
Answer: 35.2 mm
